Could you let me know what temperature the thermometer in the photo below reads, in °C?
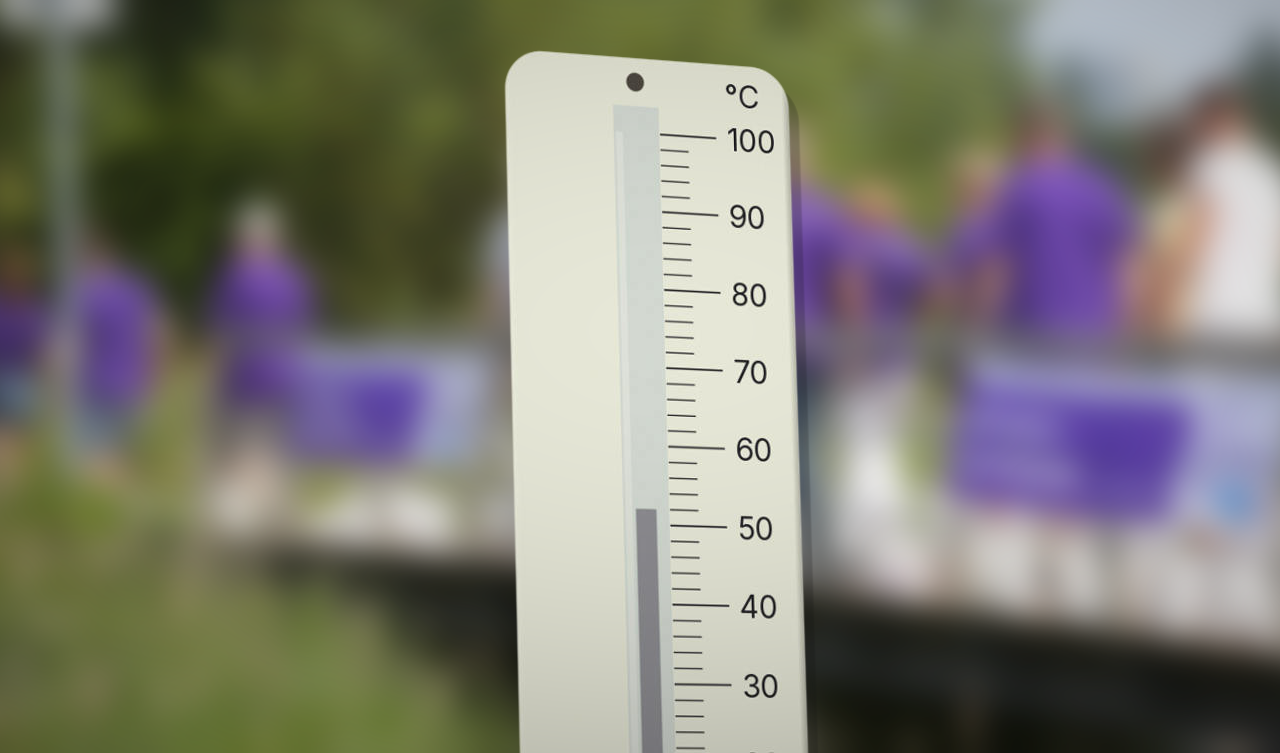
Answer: 52 °C
